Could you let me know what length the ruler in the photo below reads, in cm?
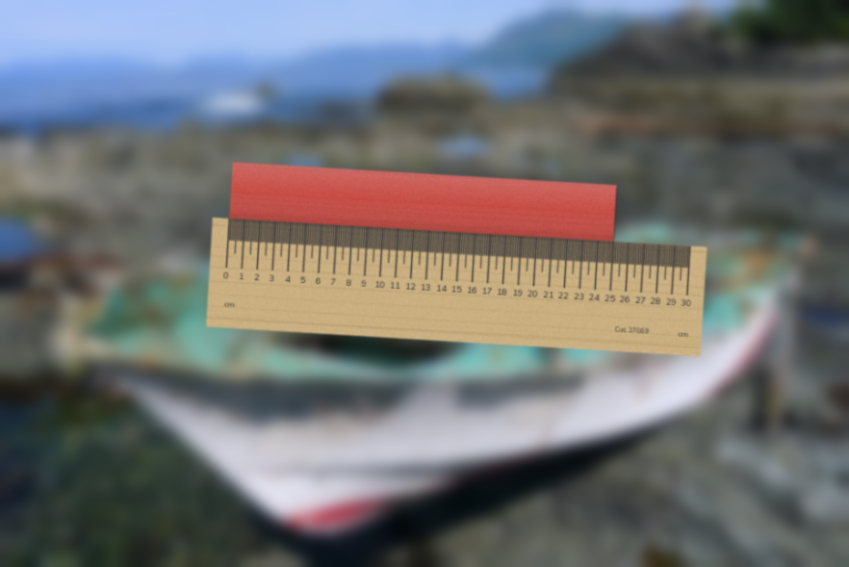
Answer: 25 cm
